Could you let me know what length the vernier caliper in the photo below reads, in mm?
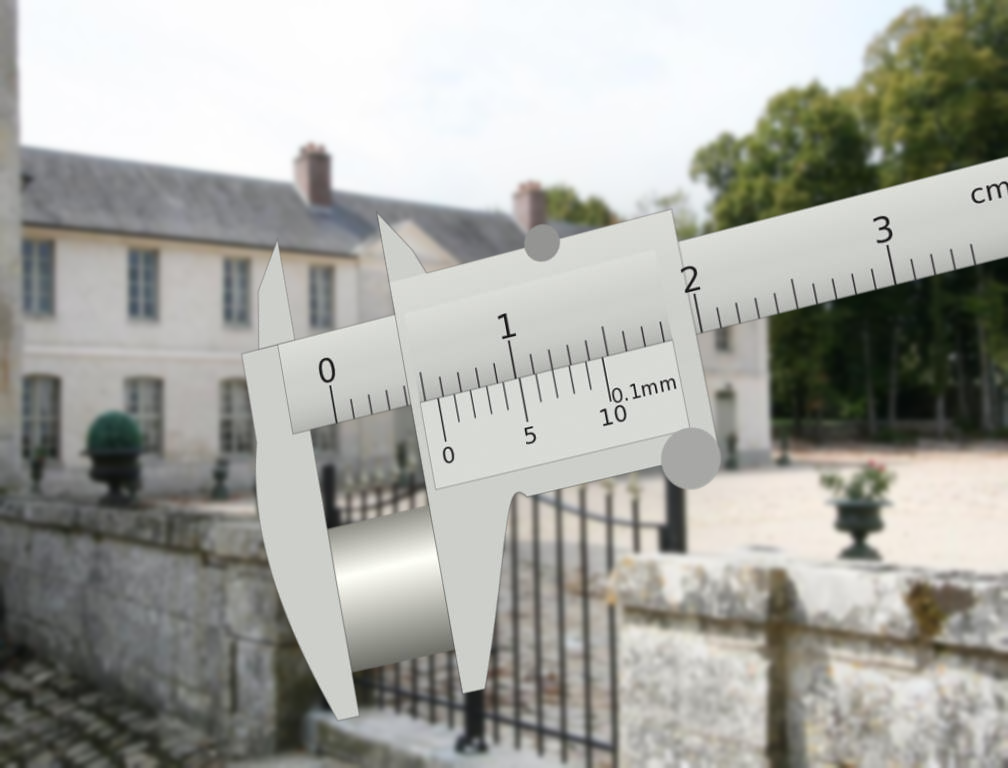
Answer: 5.7 mm
